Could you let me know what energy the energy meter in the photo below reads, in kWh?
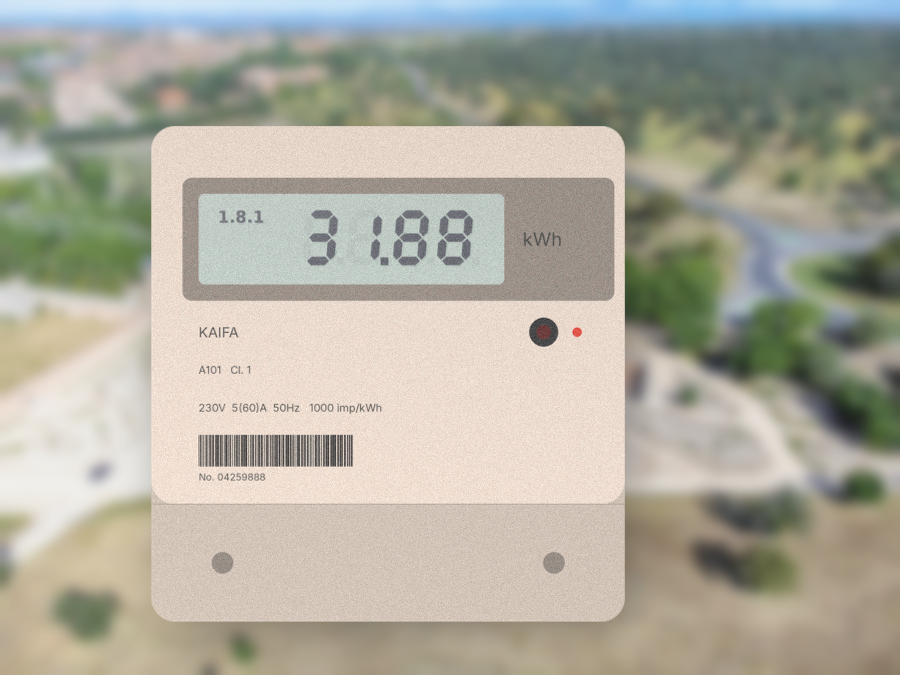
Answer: 31.88 kWh
